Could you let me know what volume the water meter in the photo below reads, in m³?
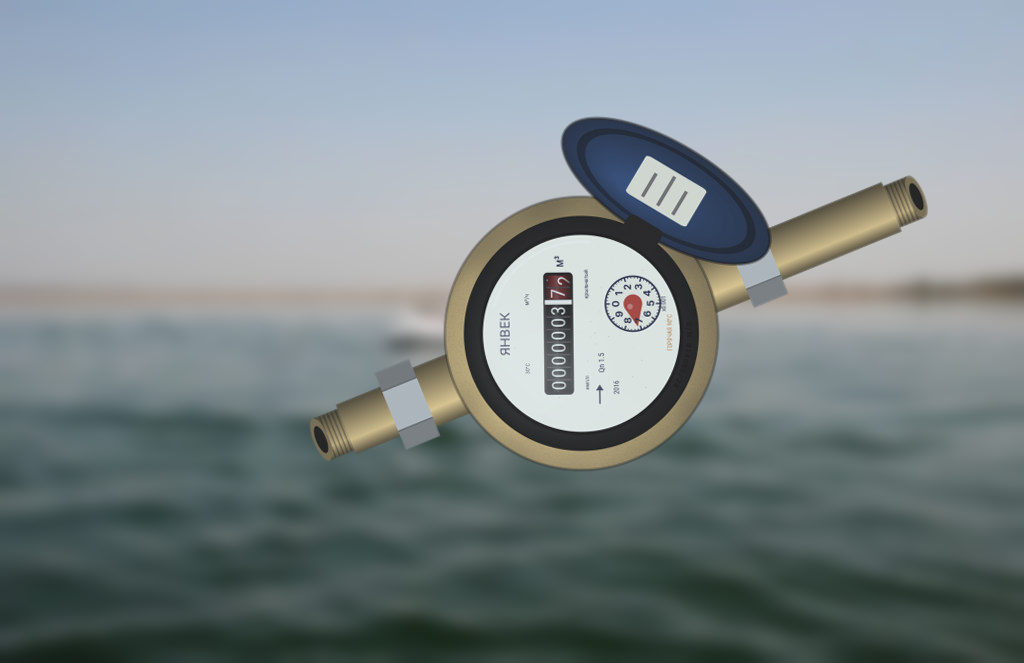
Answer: 3.717 m³
